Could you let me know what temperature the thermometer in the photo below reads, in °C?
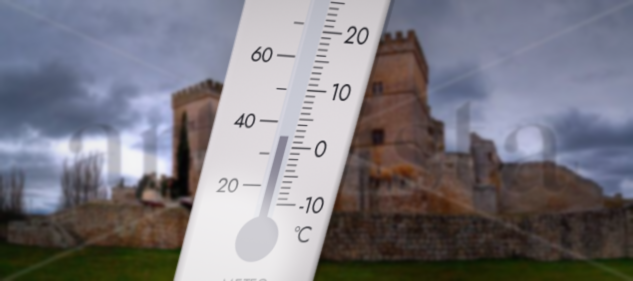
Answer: 2 °C
